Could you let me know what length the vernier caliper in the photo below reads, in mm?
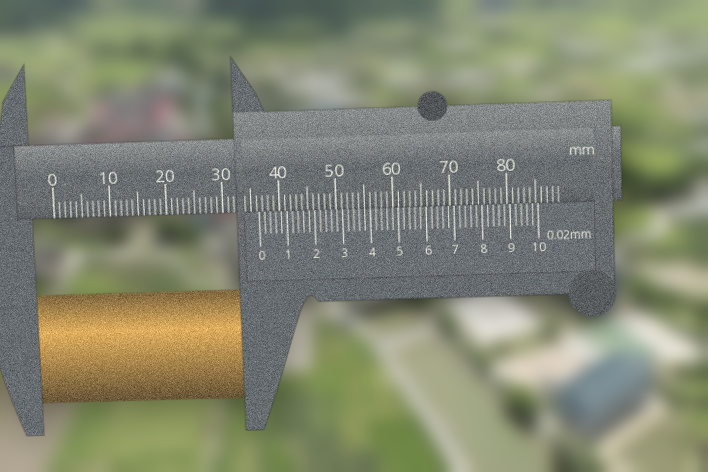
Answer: 36.4 mm
